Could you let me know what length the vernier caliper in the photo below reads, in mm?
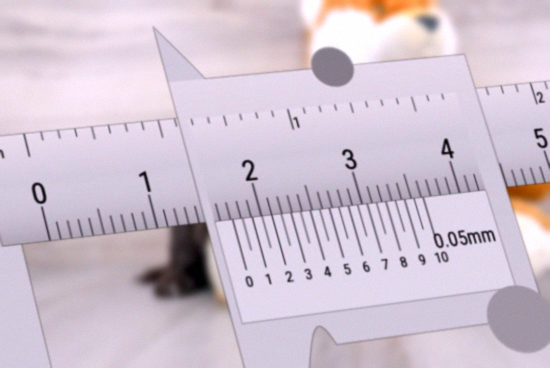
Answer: 17.2 mm
